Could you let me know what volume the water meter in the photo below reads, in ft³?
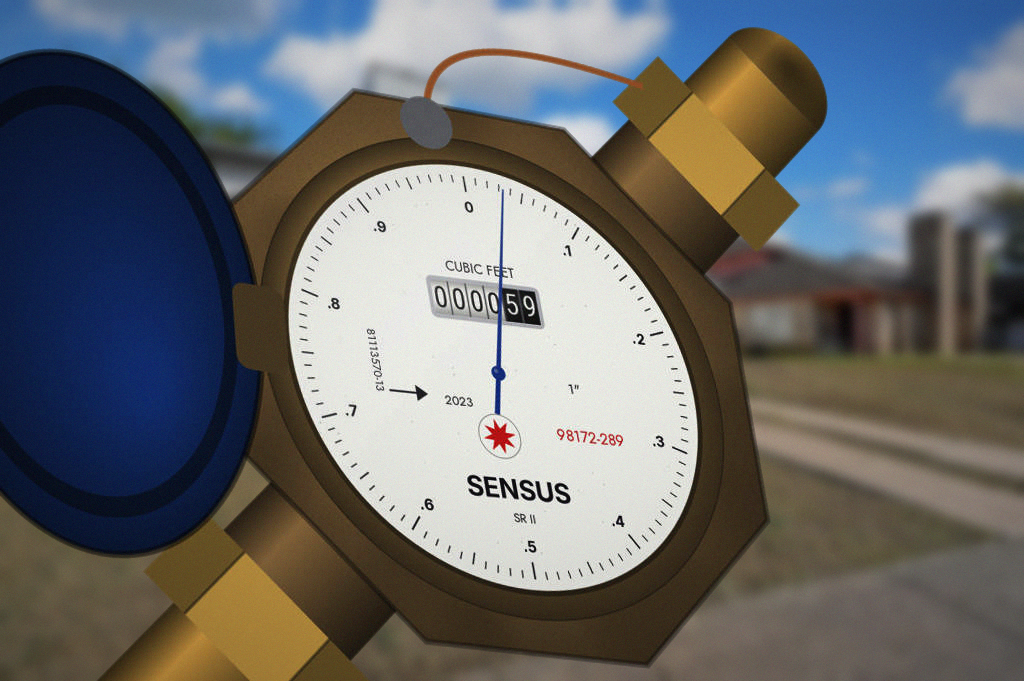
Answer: 59.03 ft³
